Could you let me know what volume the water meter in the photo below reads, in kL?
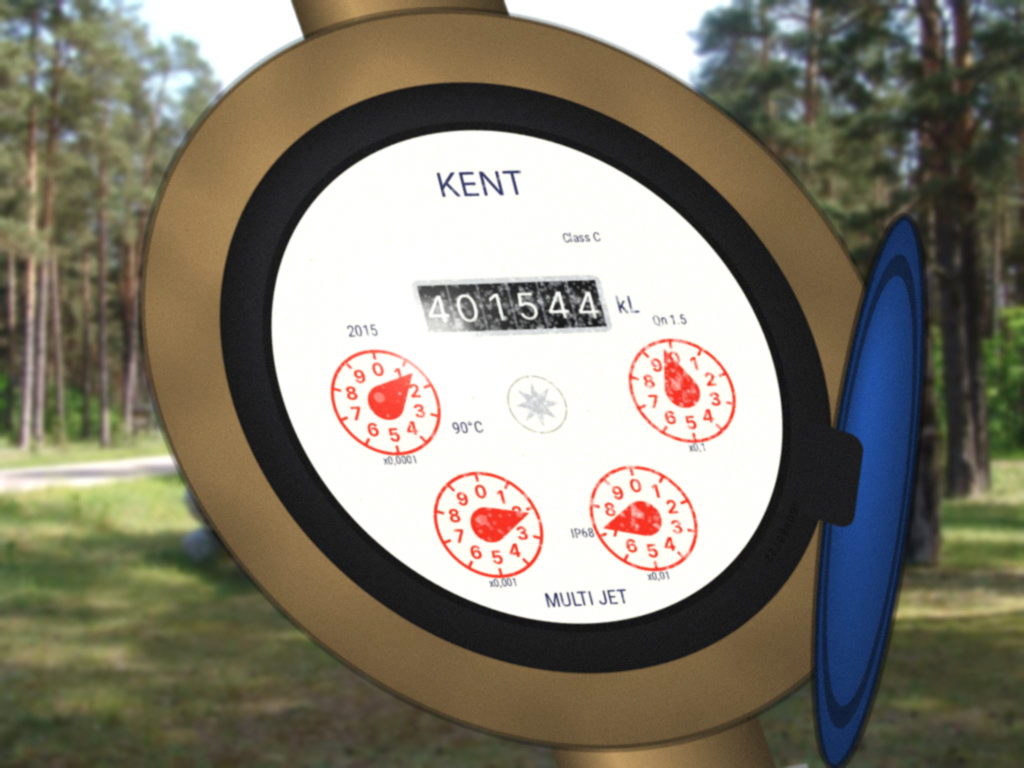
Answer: 401543.9721 kL
